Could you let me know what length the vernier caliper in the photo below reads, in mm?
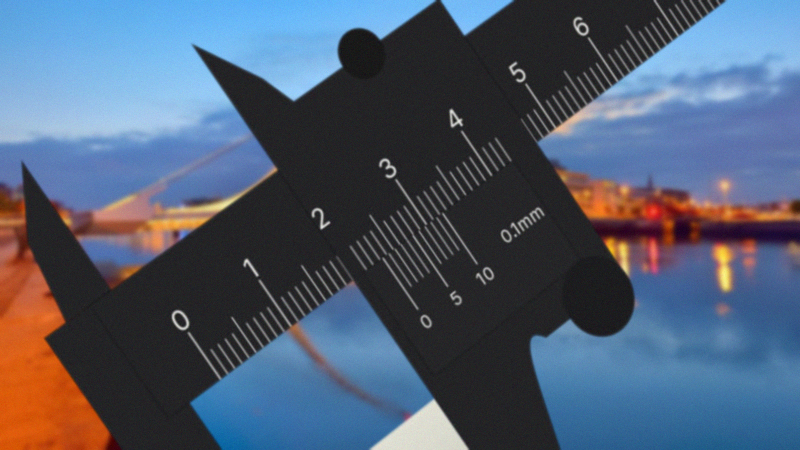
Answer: 23.4 mm
